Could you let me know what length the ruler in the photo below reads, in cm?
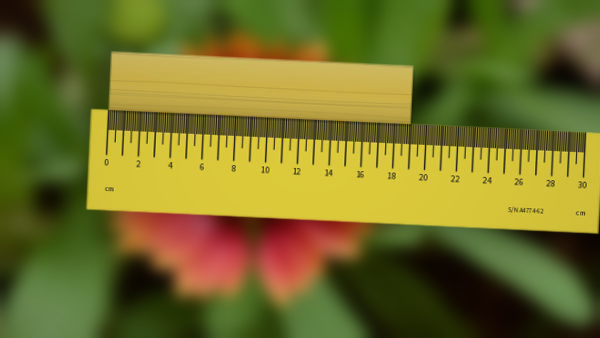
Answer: 19 cm
